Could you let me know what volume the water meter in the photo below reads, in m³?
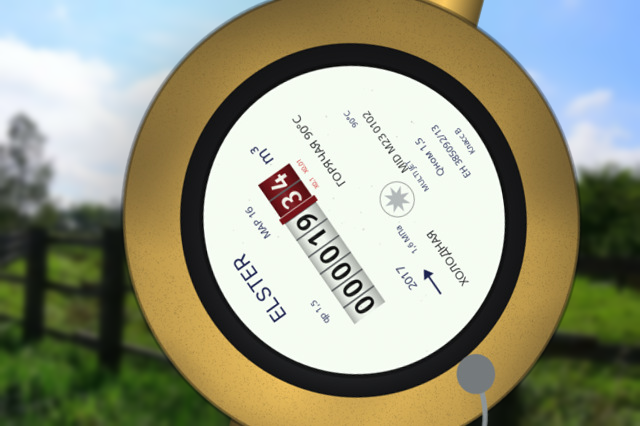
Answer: 19.34 m³
